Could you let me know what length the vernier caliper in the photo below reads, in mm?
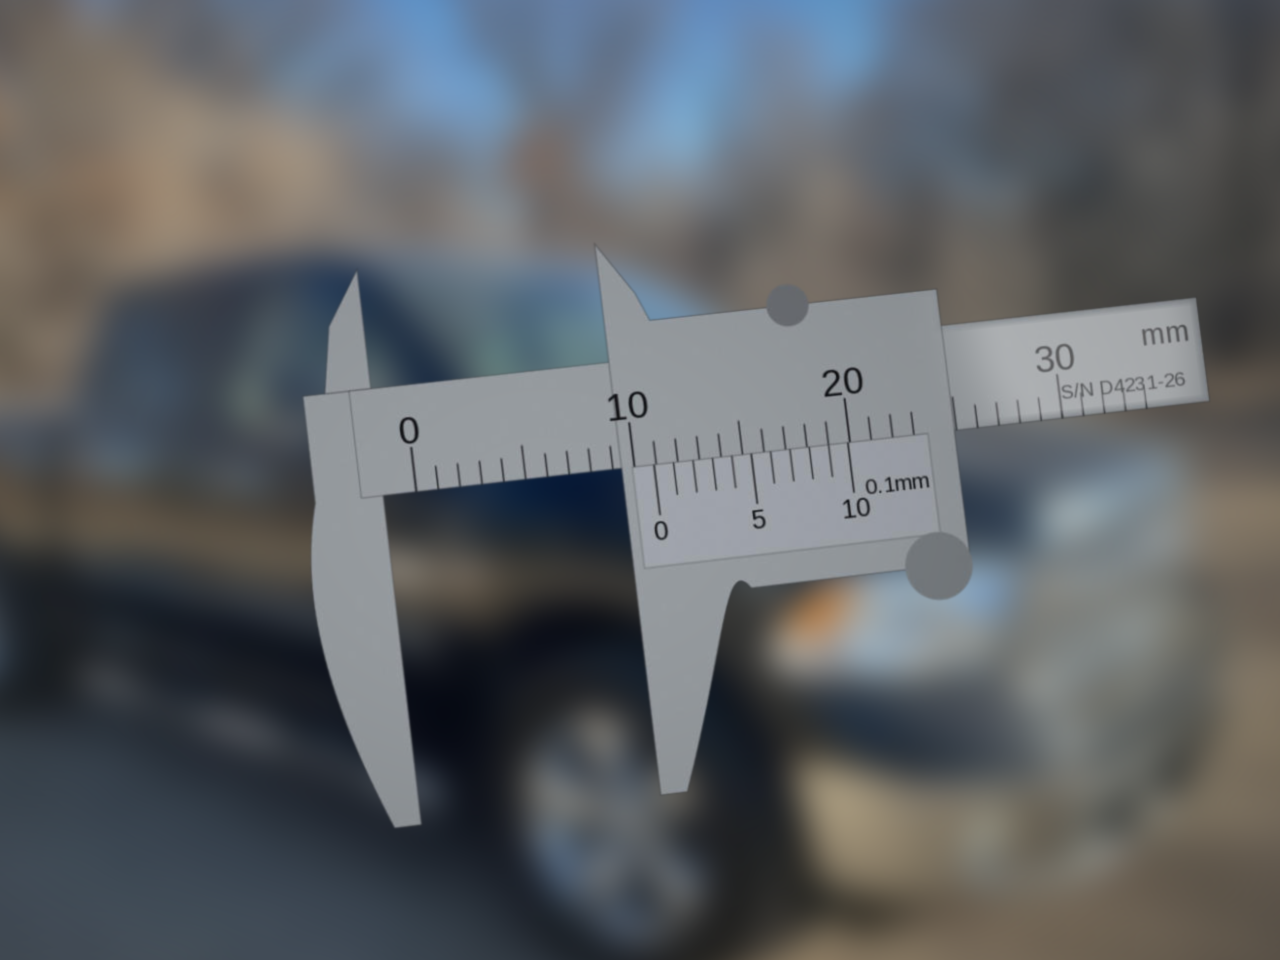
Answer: 10.9 mm
